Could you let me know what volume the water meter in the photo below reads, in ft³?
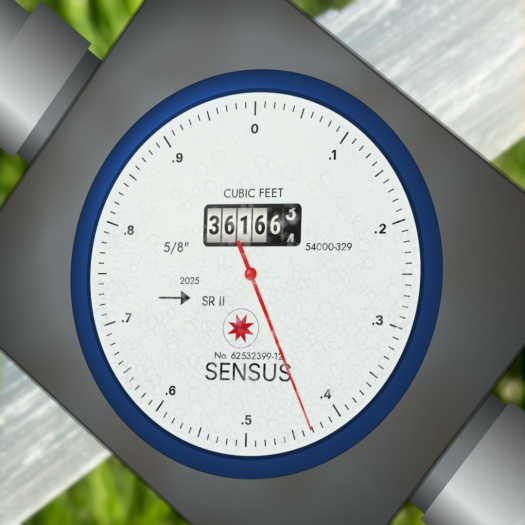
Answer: 361663.43 ft³
